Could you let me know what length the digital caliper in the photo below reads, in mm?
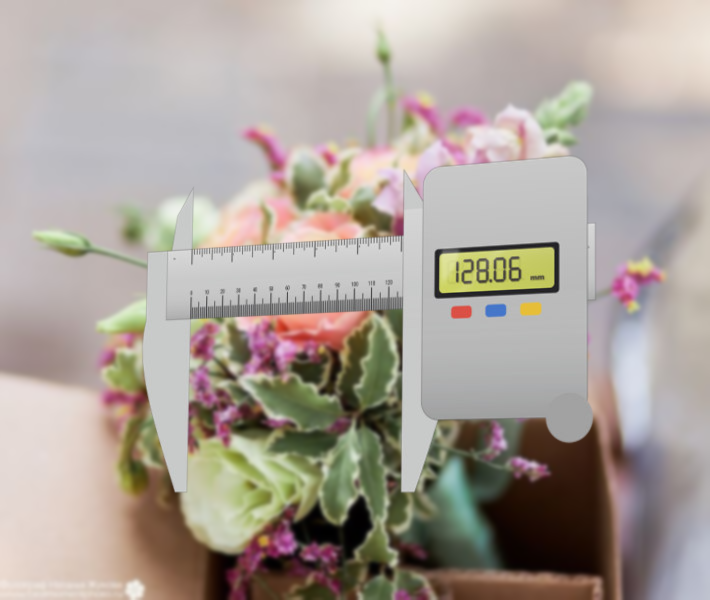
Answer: 128.06 mm
